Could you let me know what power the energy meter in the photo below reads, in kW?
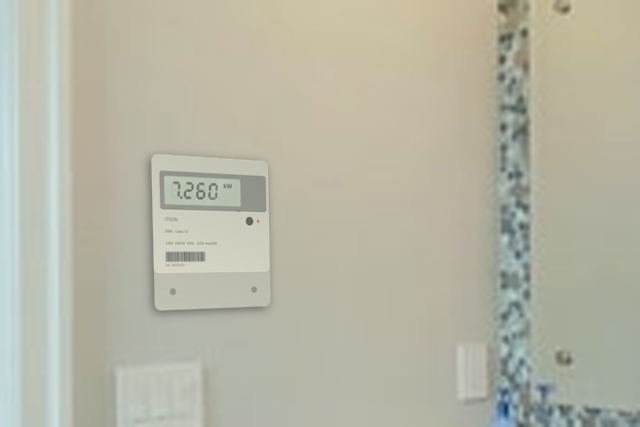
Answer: 7.260 kW
